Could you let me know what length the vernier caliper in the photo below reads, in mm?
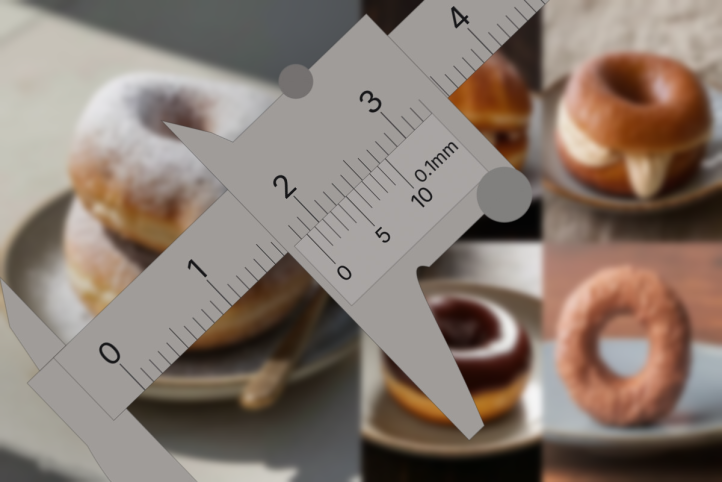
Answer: 18.6 mm
